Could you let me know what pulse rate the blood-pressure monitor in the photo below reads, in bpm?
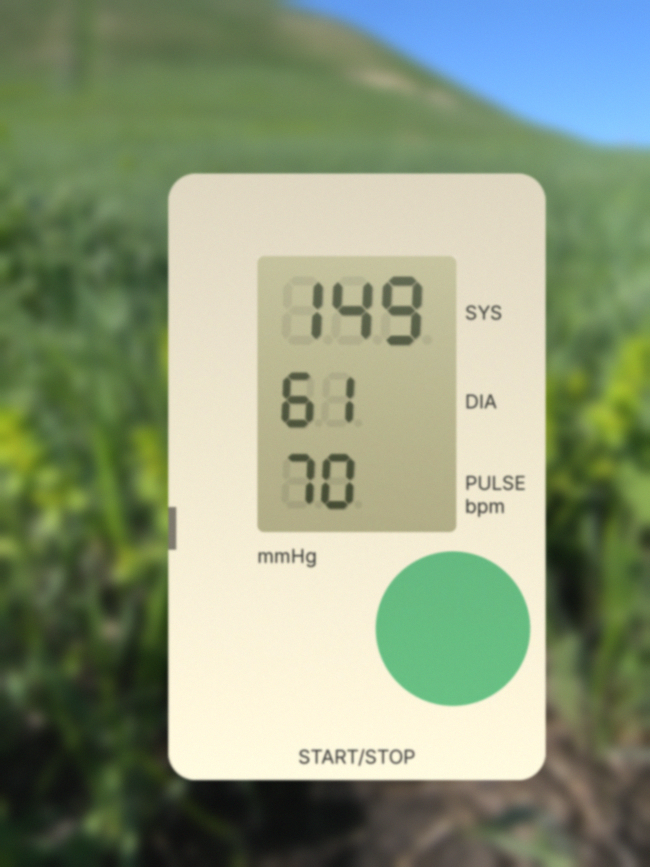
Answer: 70 bpm
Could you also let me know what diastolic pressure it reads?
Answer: 61 mmHg
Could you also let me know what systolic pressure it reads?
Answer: 149 mmHg
